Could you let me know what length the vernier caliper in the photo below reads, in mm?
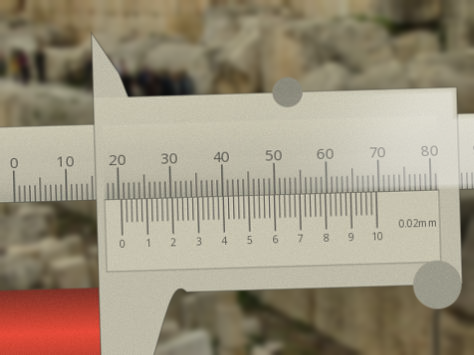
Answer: 20.5 mm
